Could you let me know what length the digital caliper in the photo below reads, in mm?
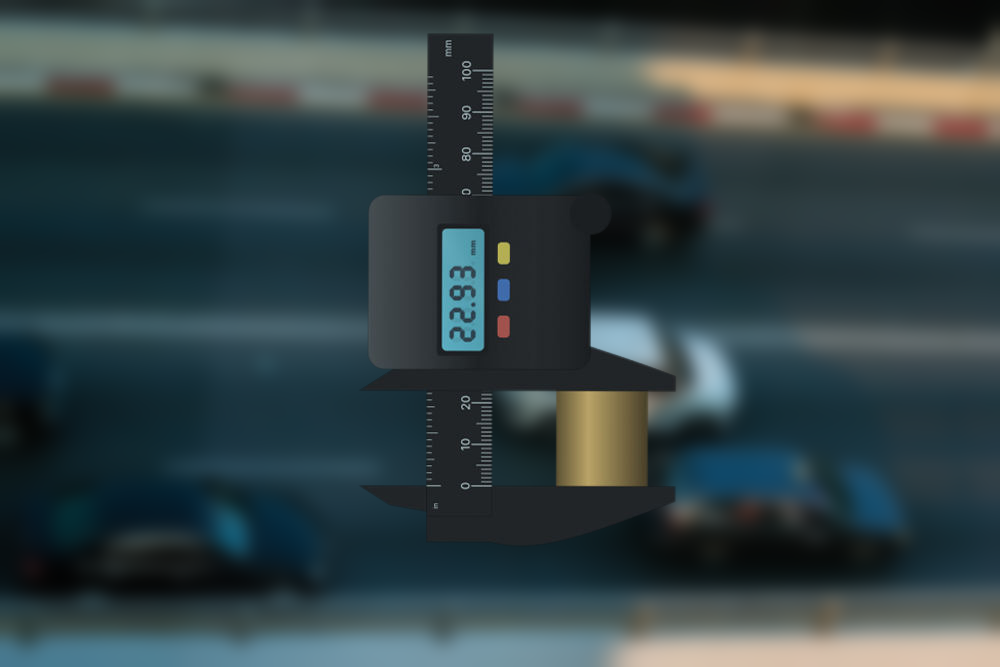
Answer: 22.93 mm
